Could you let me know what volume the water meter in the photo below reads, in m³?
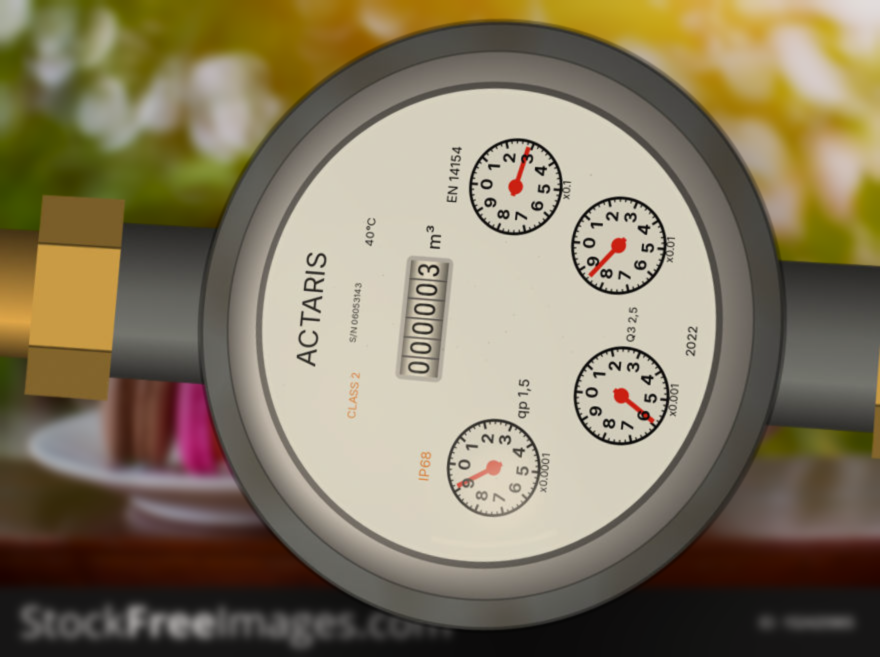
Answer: 3.2859 m³
